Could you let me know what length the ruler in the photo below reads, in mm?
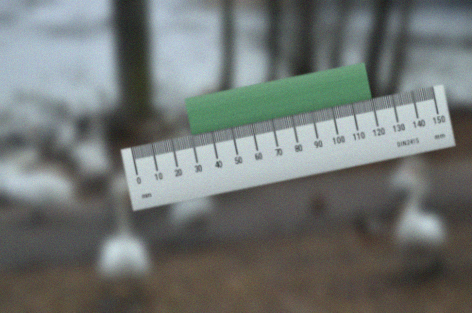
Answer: 90 mm
